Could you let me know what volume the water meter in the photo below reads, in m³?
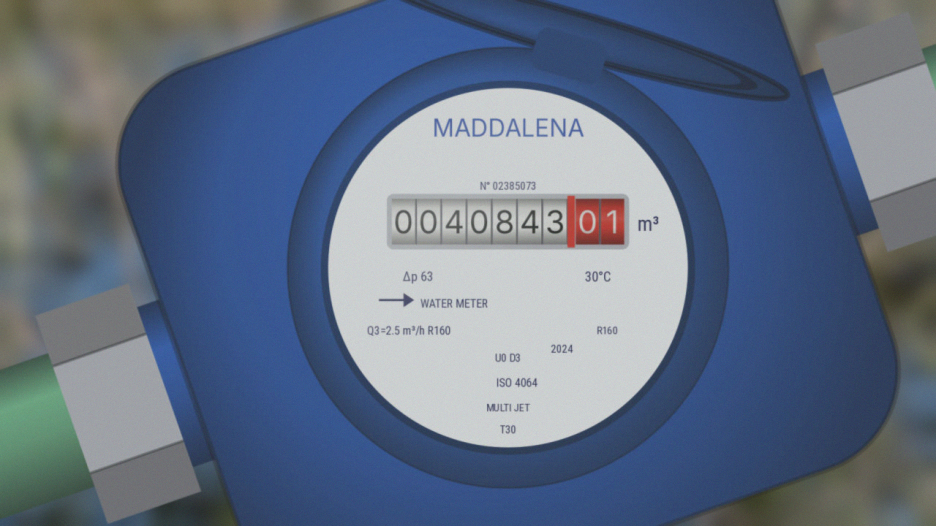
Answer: 40843.01 m³
